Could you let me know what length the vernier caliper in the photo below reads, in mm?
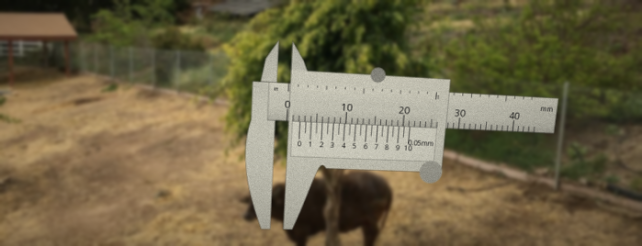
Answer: 2.2 mm
